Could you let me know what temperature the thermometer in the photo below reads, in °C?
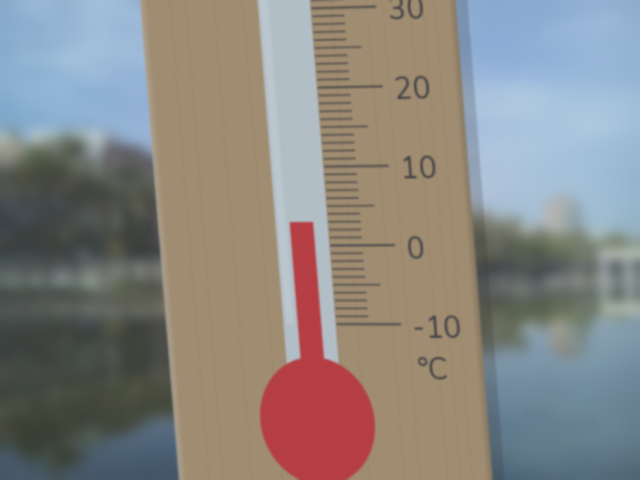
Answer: 3 °C
